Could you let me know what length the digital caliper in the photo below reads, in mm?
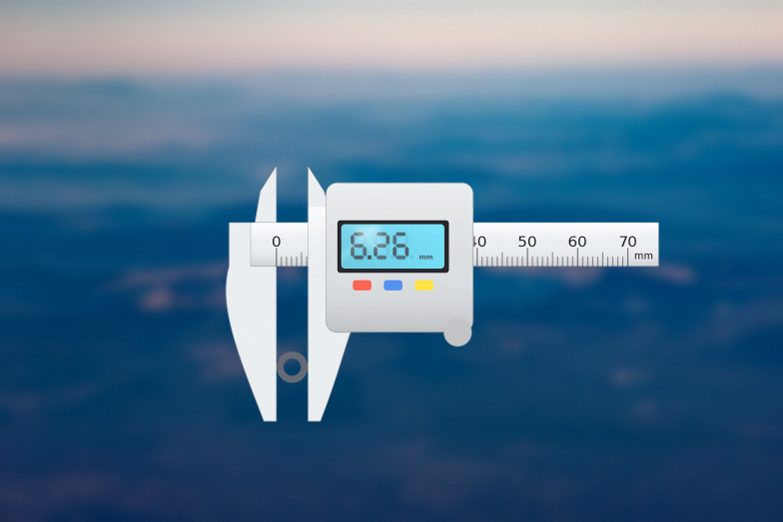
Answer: 6.26 mm
